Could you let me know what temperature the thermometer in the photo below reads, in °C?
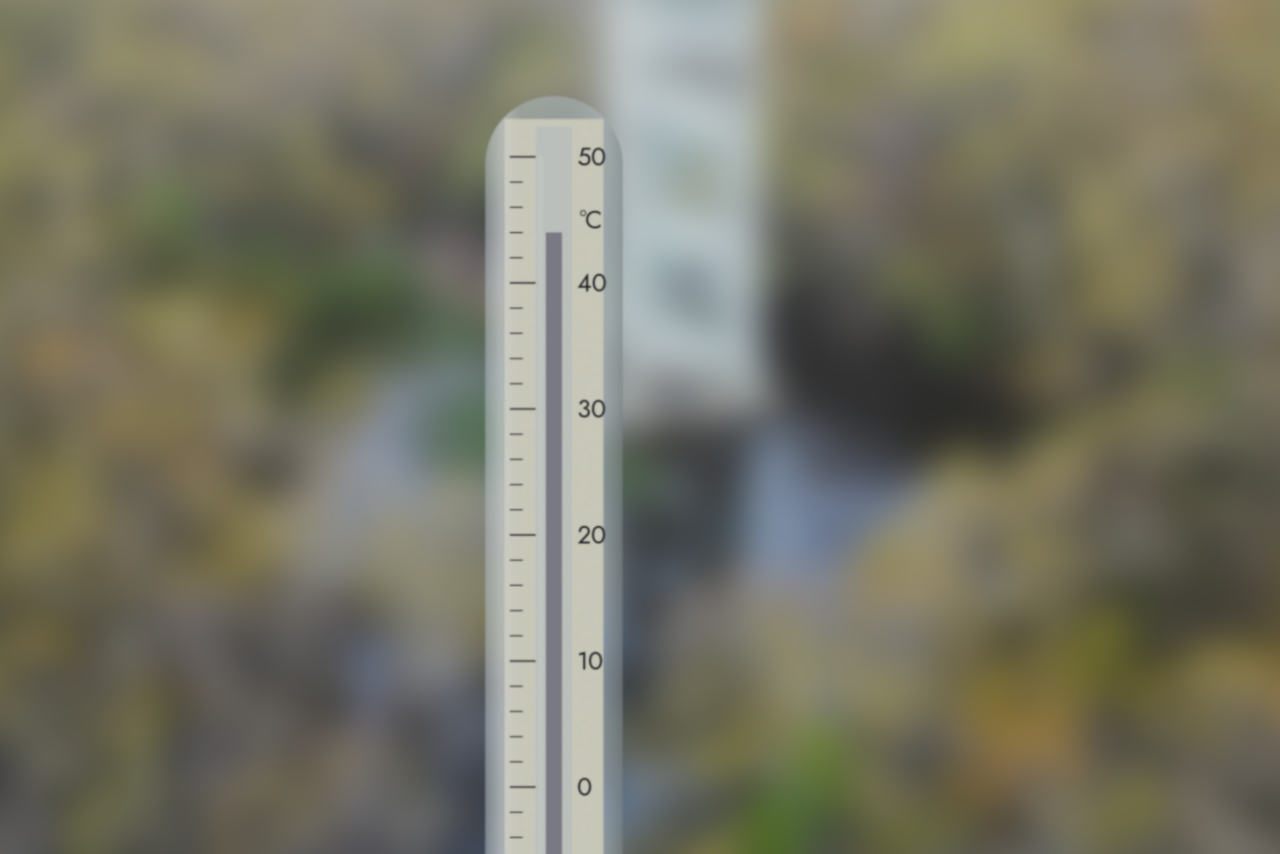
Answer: 44 °C
